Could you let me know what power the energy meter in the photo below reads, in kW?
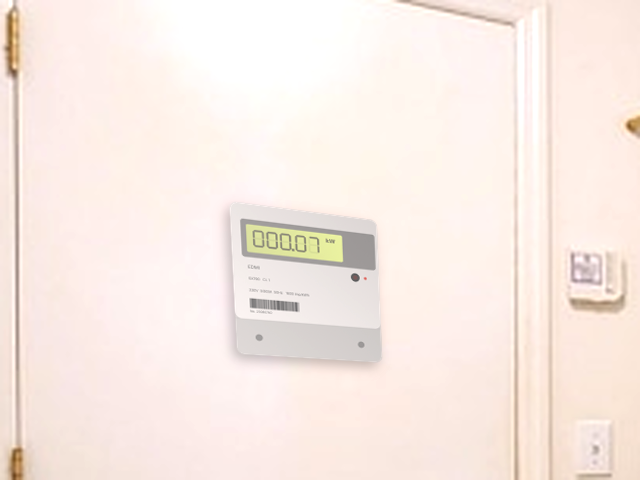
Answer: 0.07 kW
